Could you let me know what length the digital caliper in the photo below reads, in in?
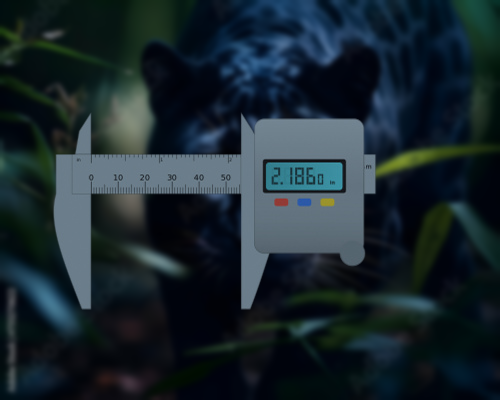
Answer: 2.1860 in
